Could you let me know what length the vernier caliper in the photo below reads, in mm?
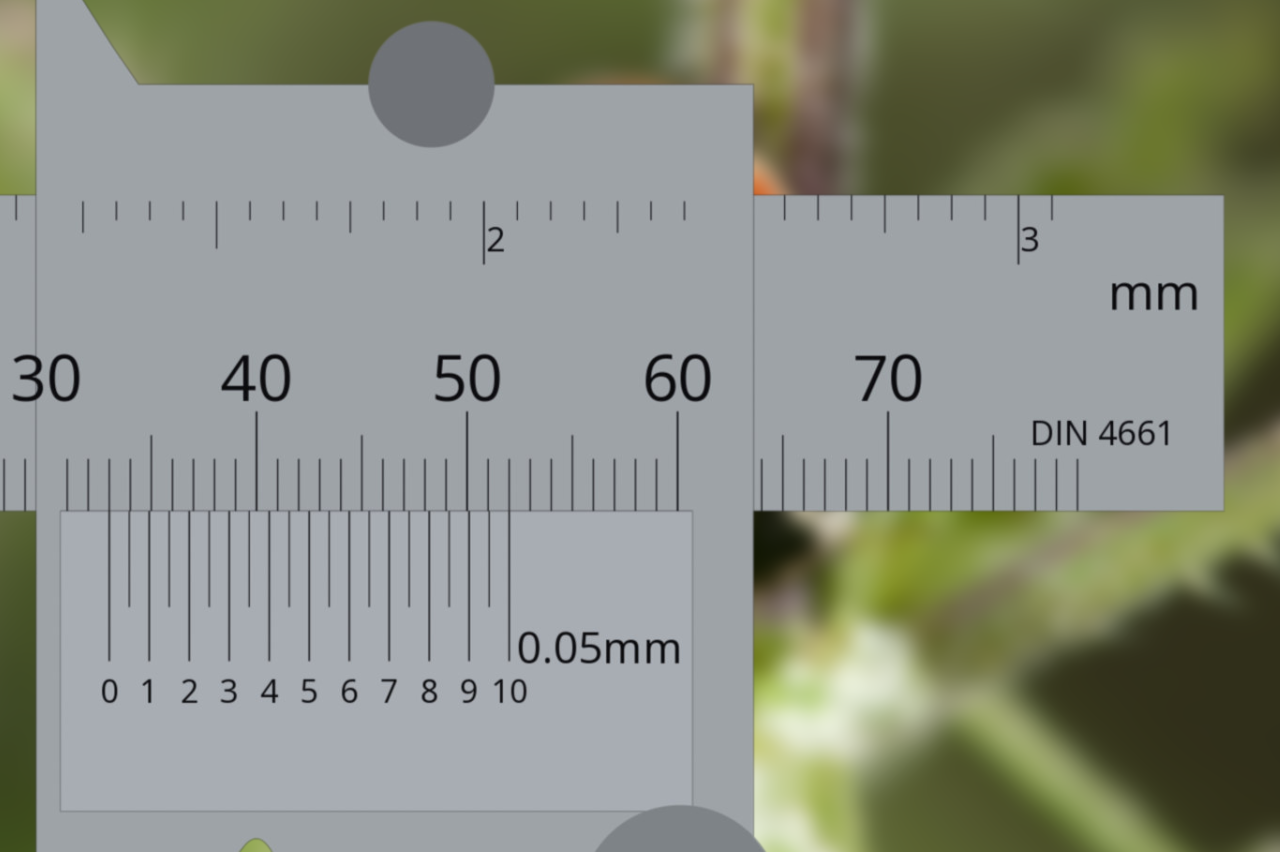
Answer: 33.0 mm
